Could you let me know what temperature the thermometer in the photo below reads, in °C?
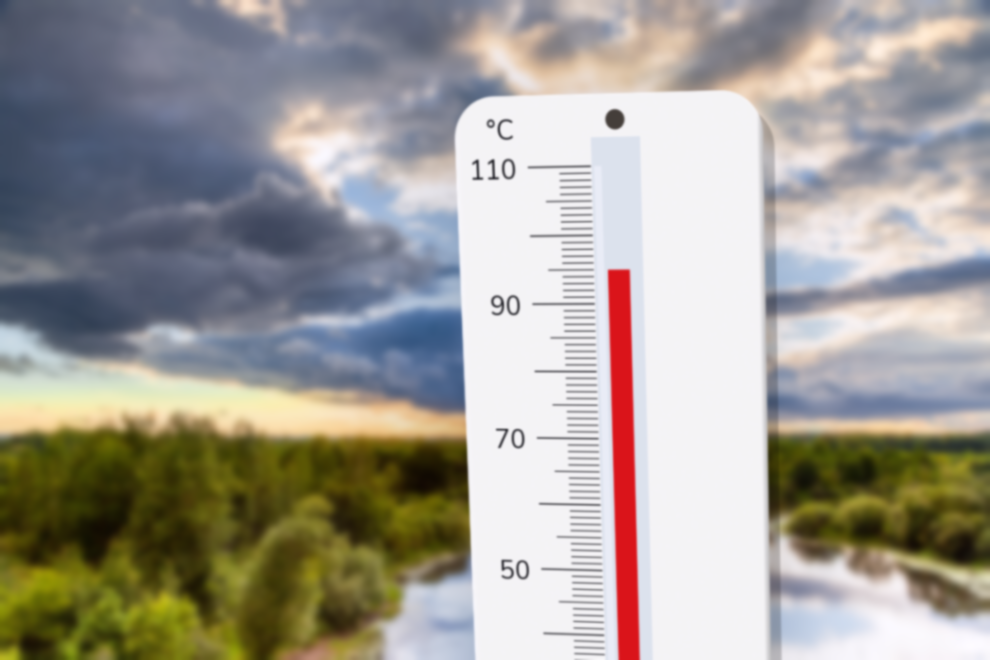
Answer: 95 °C
